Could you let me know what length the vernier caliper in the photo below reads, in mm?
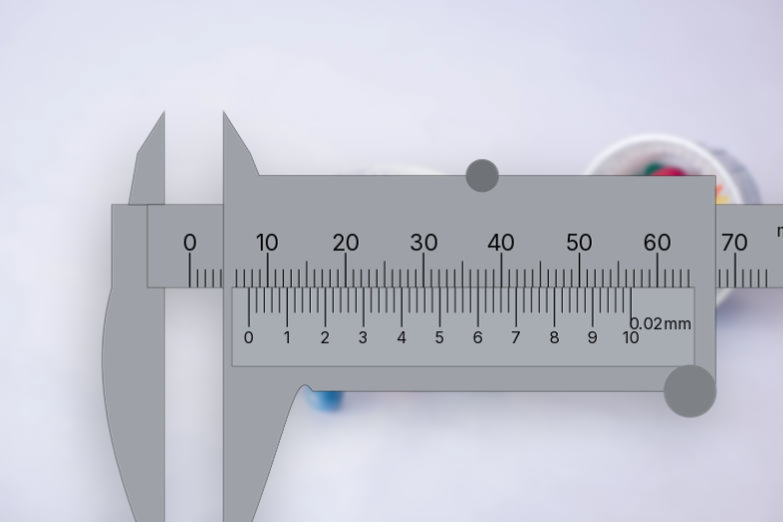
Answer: 7.6 mm
